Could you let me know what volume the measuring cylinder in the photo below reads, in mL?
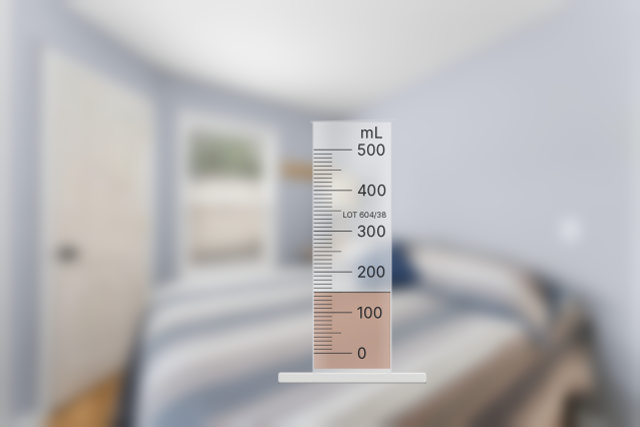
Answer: 150 mL
